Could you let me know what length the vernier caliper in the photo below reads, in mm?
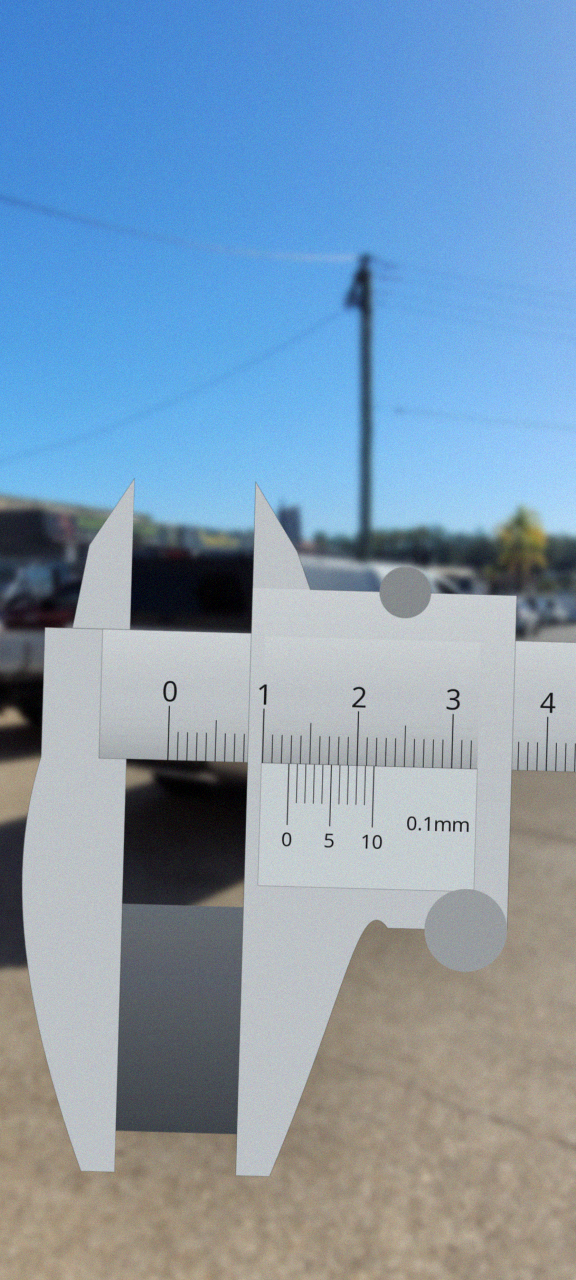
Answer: 12.8 mm
